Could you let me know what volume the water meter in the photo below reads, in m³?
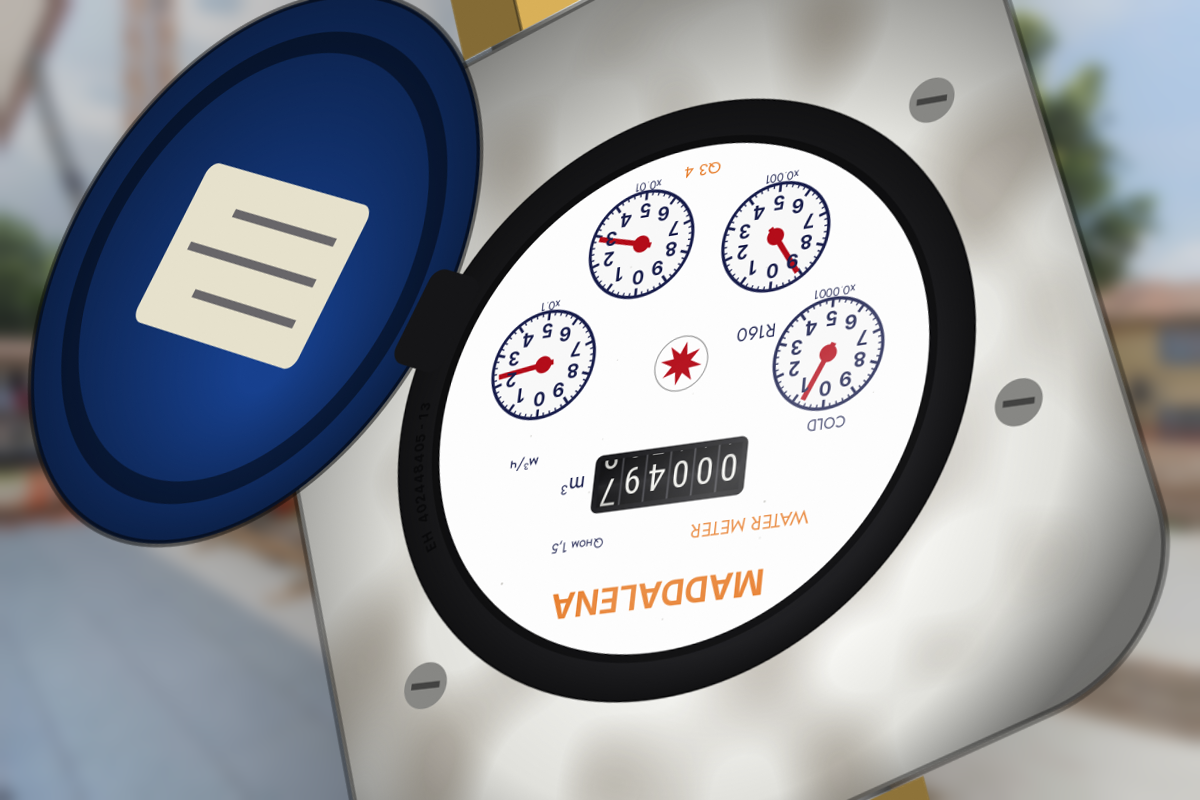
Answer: 497.2290 m³
